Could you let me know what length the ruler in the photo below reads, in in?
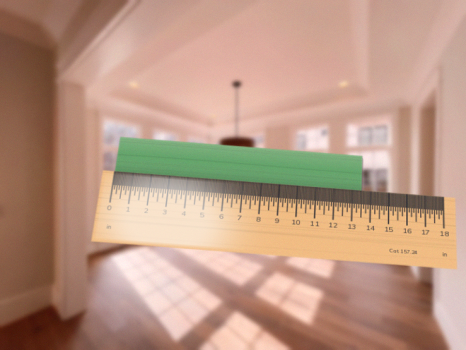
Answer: 13.5 in
